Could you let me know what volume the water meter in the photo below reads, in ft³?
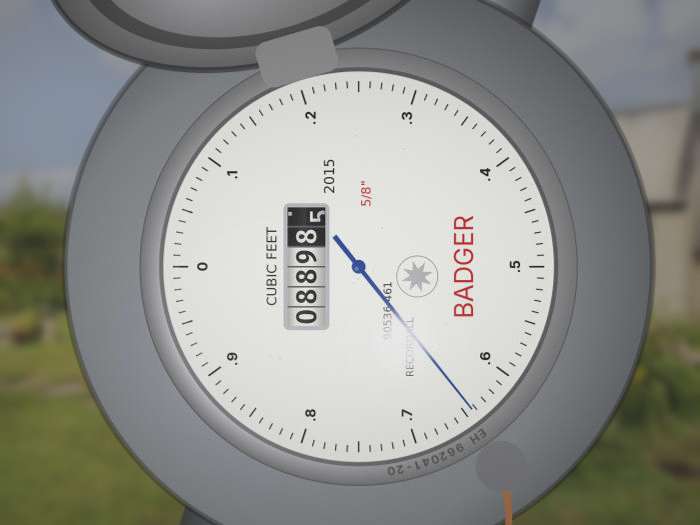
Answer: 88984.64 ft³
